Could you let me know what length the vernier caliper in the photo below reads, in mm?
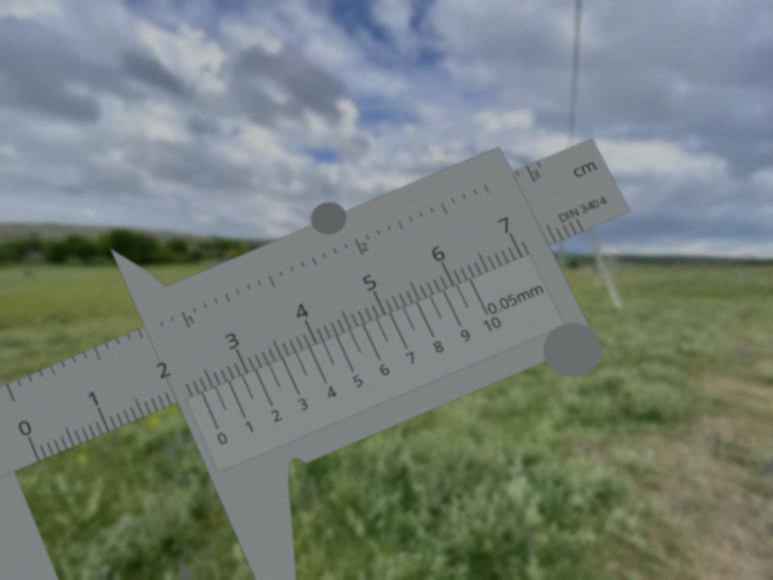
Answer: 23.4 mm
